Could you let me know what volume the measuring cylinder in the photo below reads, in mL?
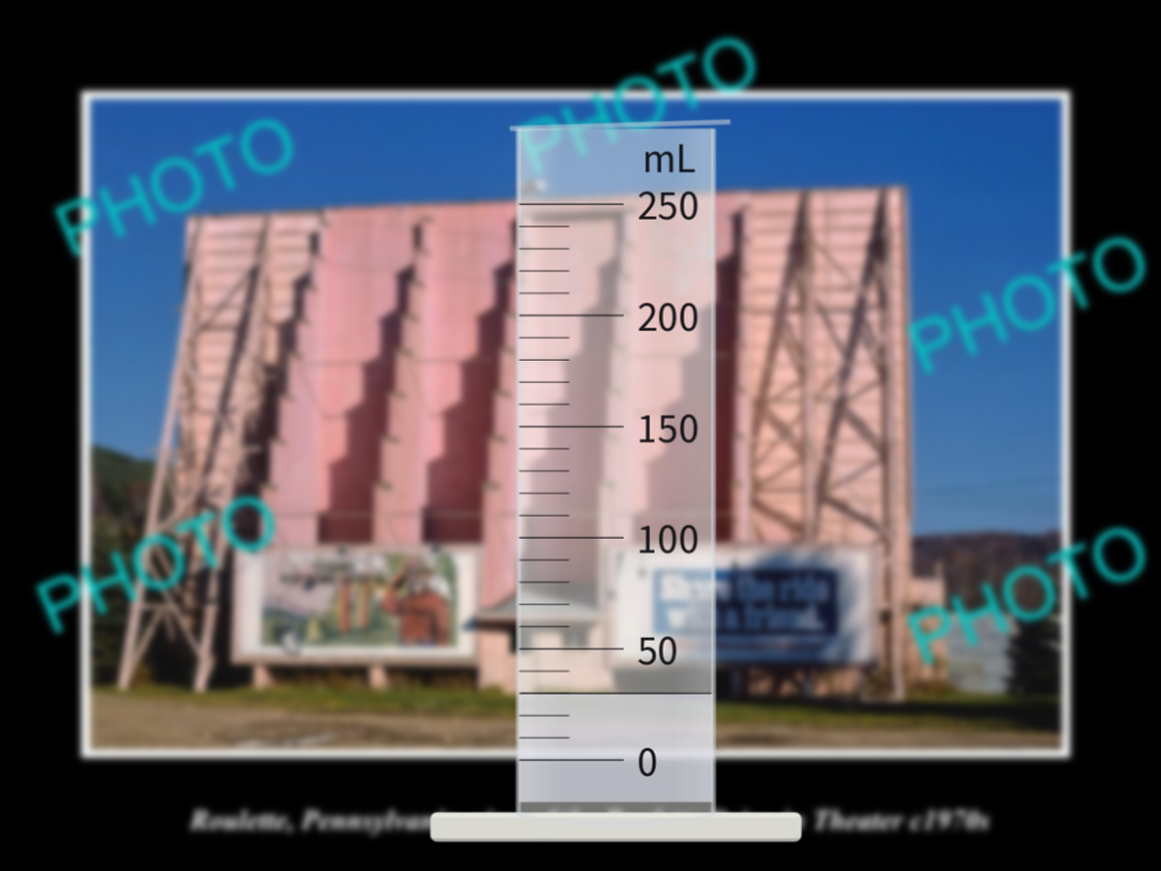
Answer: 30 mL
